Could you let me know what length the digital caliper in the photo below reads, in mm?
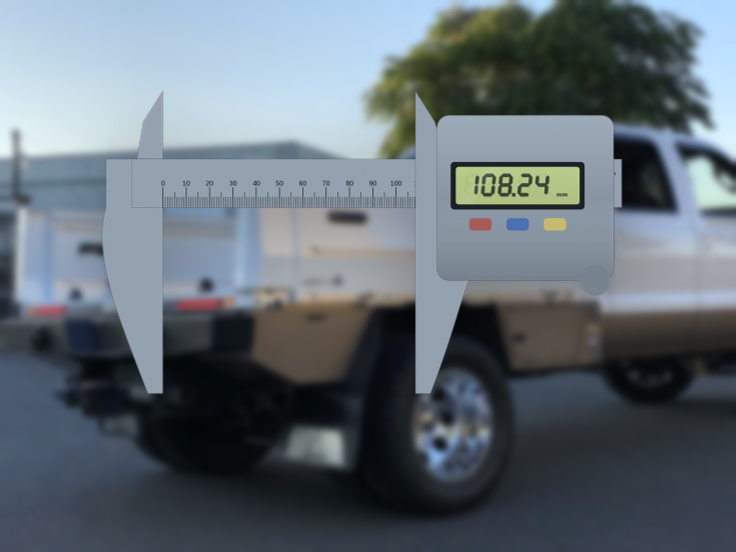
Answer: 108.24 mm
